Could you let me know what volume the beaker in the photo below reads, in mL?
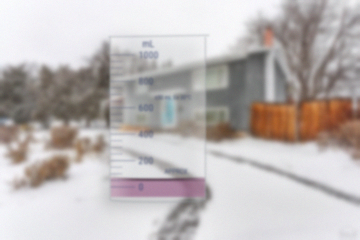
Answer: 50 mL
